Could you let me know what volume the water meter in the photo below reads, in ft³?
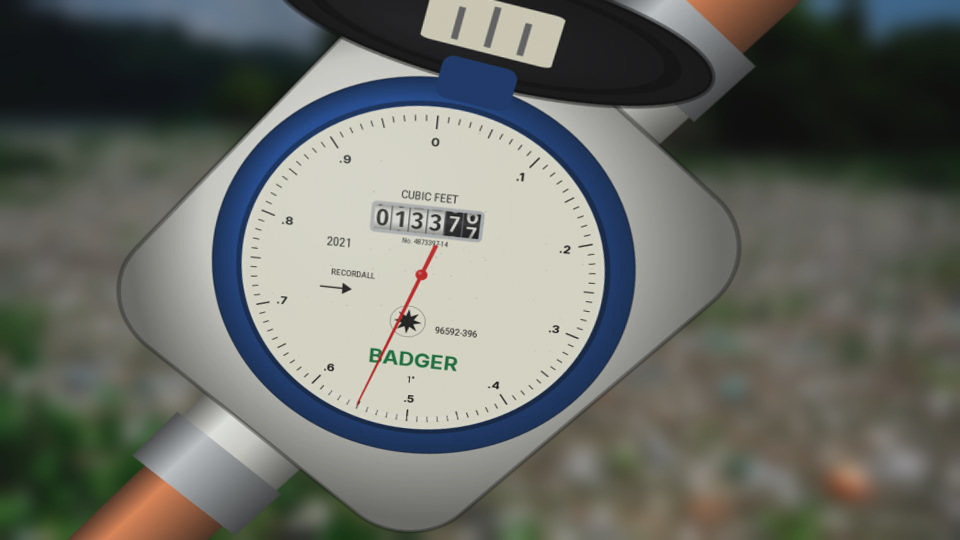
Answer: 13376.55 ft³
